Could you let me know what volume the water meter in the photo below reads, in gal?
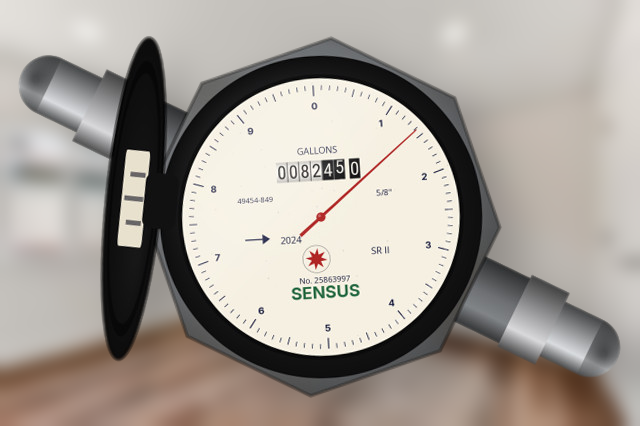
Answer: 82451.4 gal
